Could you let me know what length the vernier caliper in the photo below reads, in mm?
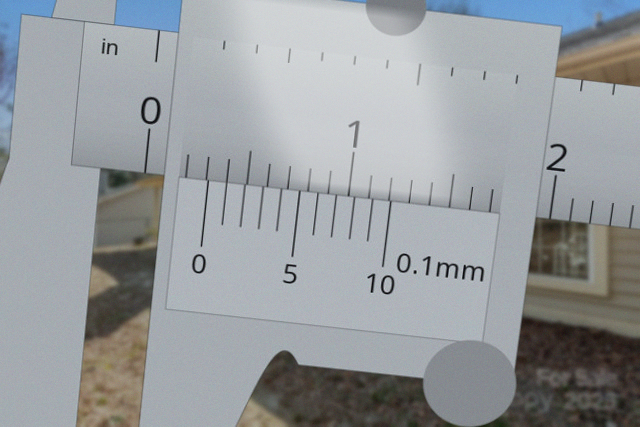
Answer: 3.1 mm
